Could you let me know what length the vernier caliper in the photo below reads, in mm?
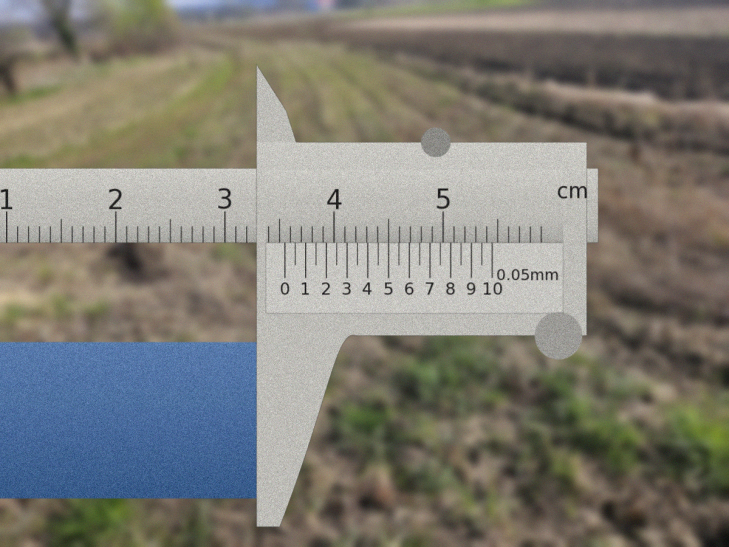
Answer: 35.5 mm
